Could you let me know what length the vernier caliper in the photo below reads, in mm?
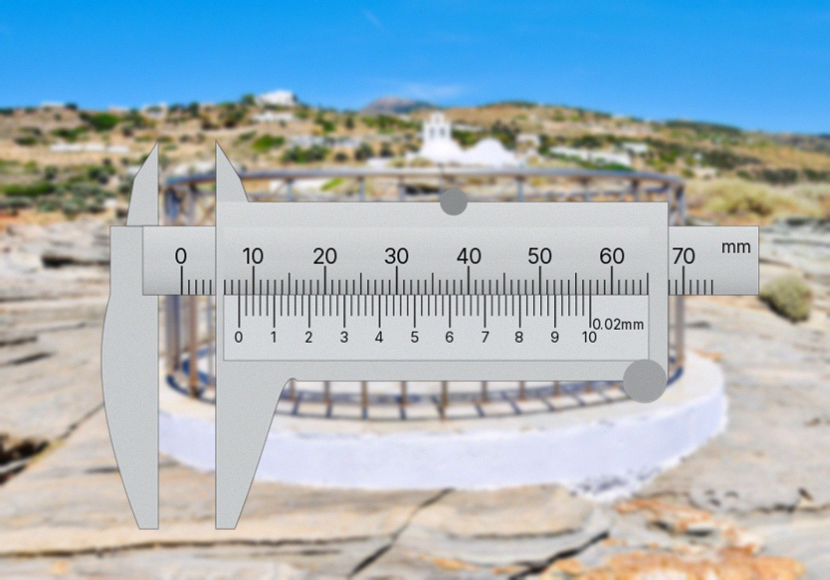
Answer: 8.0 mm
